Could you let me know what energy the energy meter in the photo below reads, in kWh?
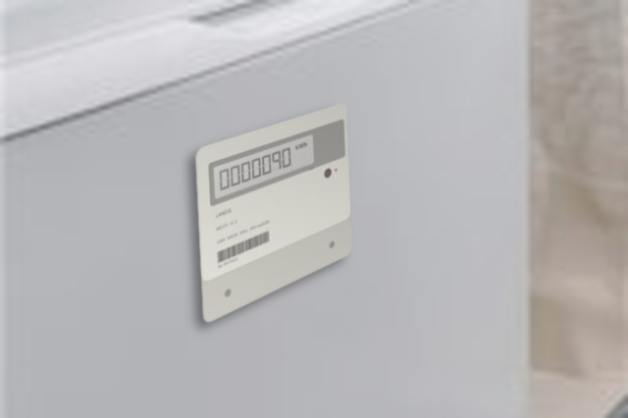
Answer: 90 kWh
